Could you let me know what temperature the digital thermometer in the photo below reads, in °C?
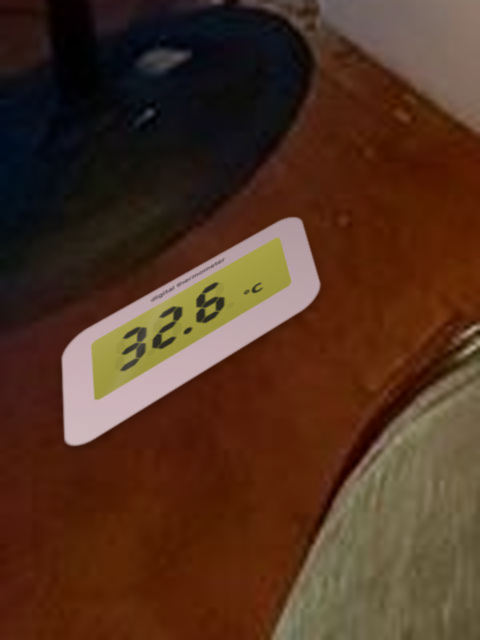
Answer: 32.6 °C
